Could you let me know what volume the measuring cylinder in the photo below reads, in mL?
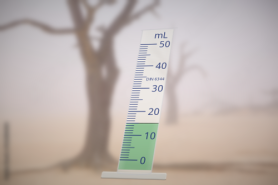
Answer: 15 mL
